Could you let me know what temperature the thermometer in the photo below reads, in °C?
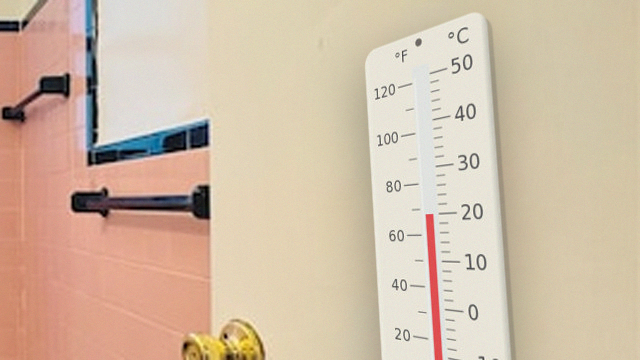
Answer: 20 °C
